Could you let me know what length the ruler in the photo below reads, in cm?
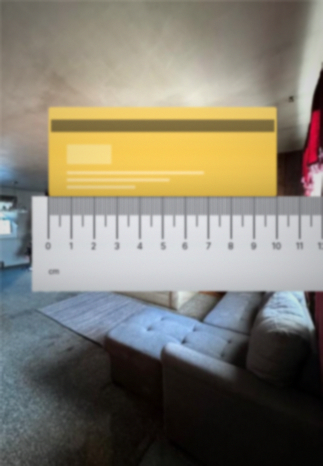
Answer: 10 cm
